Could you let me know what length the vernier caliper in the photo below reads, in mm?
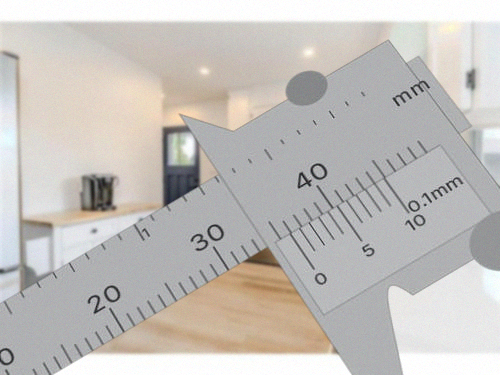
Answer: 35.9 mm
